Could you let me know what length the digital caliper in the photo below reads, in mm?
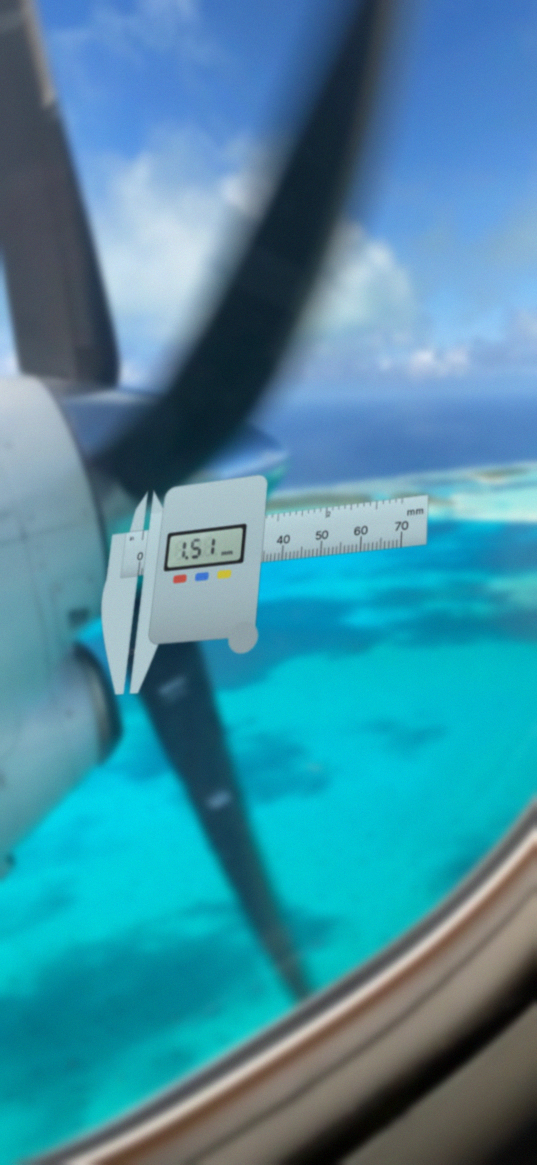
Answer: 1.51 mm
